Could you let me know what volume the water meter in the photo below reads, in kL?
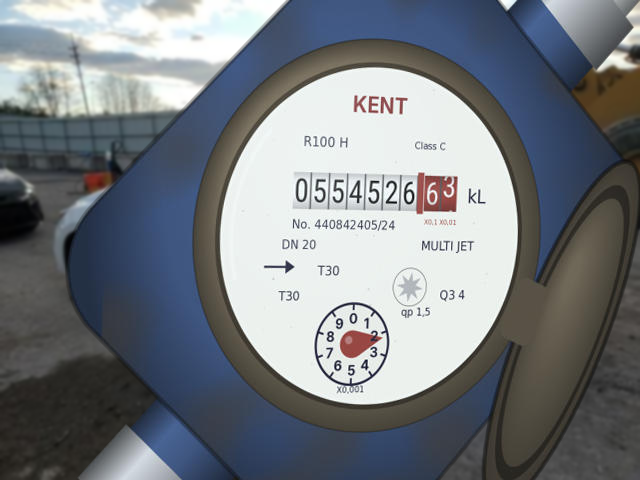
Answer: 554526.632 kL
